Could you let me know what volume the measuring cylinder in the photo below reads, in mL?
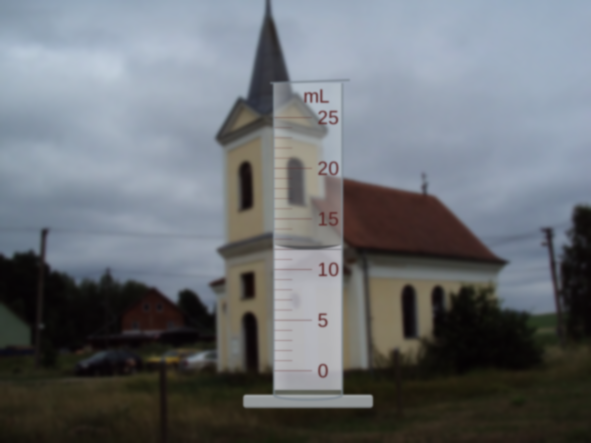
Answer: 12 mL
